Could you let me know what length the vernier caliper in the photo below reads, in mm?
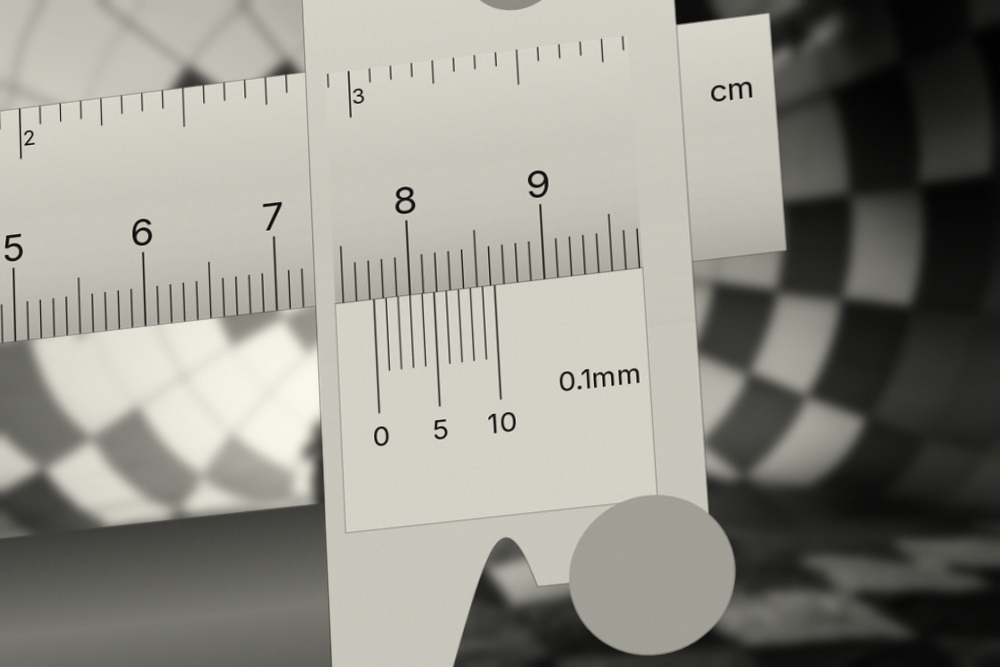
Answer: 77.3 mm
